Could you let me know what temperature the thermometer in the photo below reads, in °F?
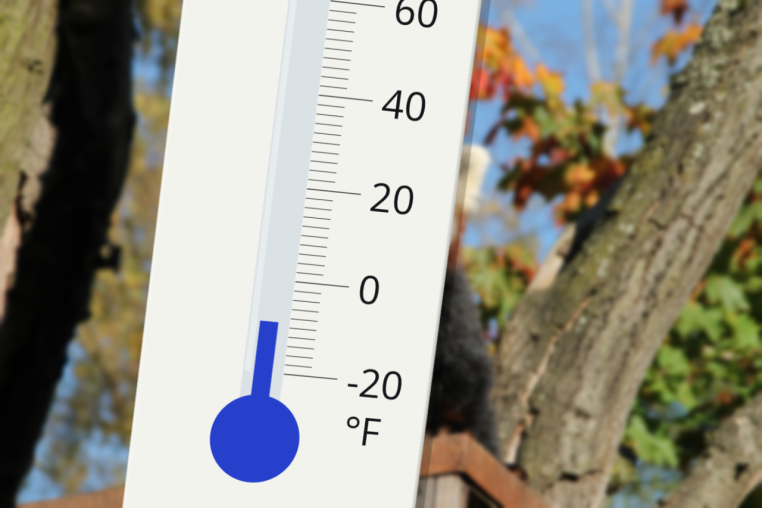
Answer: -9 °F
